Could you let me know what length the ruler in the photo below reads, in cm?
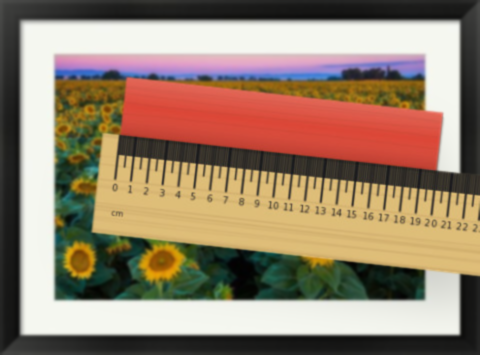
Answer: 20 cm
